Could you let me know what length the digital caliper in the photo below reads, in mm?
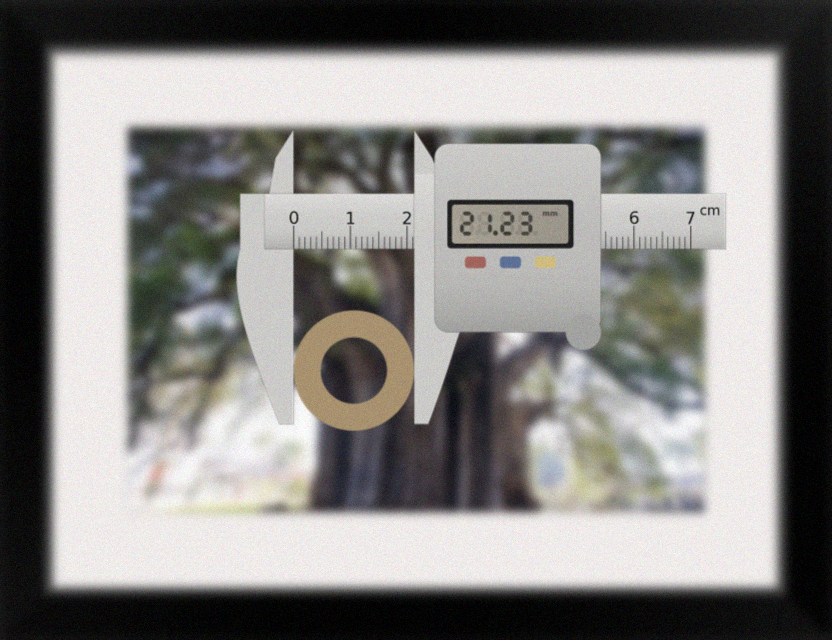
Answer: 21.23 mm
